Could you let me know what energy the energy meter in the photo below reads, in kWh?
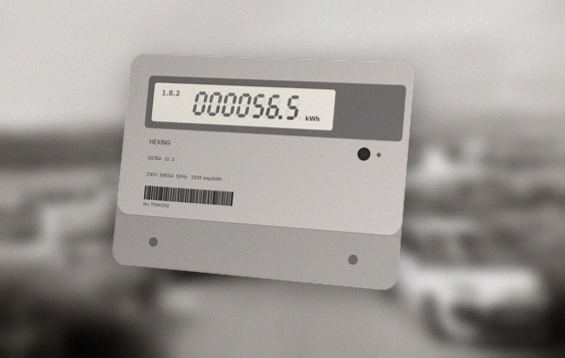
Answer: 56.5 kWh
